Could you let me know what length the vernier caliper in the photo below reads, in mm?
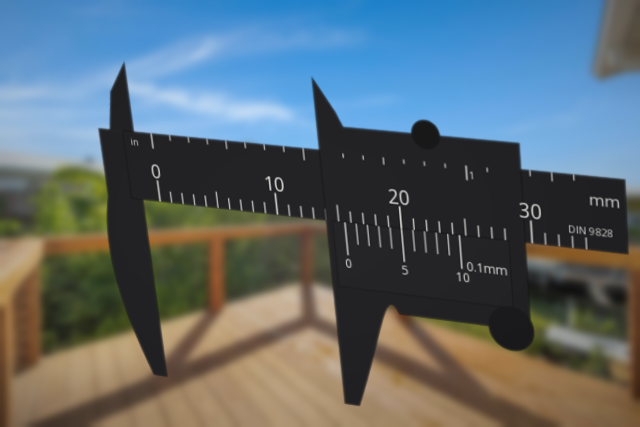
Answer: 15.5 mm
